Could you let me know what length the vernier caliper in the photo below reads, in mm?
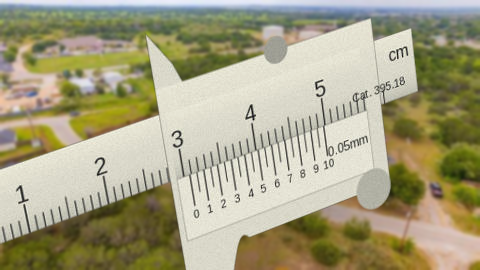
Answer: 30.8 mm
